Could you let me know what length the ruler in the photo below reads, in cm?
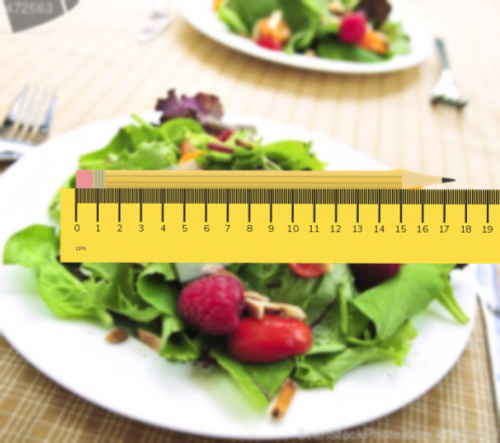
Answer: 17.5 cm
